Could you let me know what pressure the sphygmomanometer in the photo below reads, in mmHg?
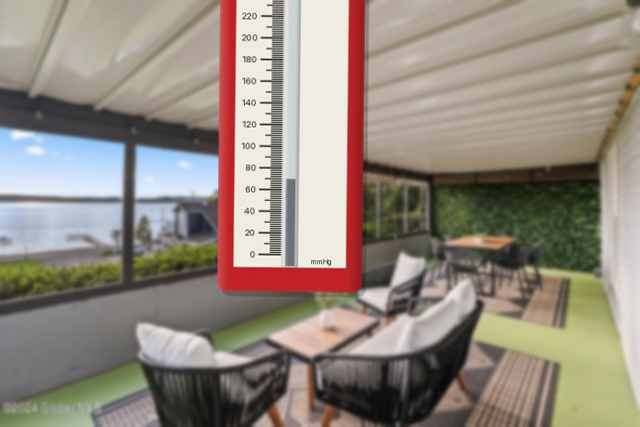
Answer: 70 mmHg
